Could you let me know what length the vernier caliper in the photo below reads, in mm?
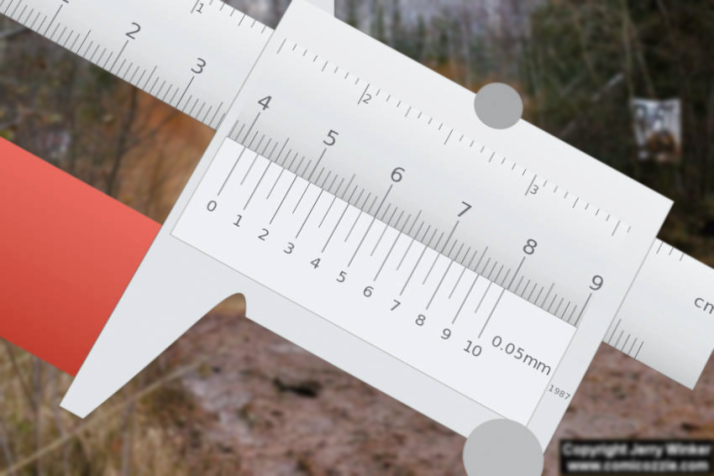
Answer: 40.6 mm
